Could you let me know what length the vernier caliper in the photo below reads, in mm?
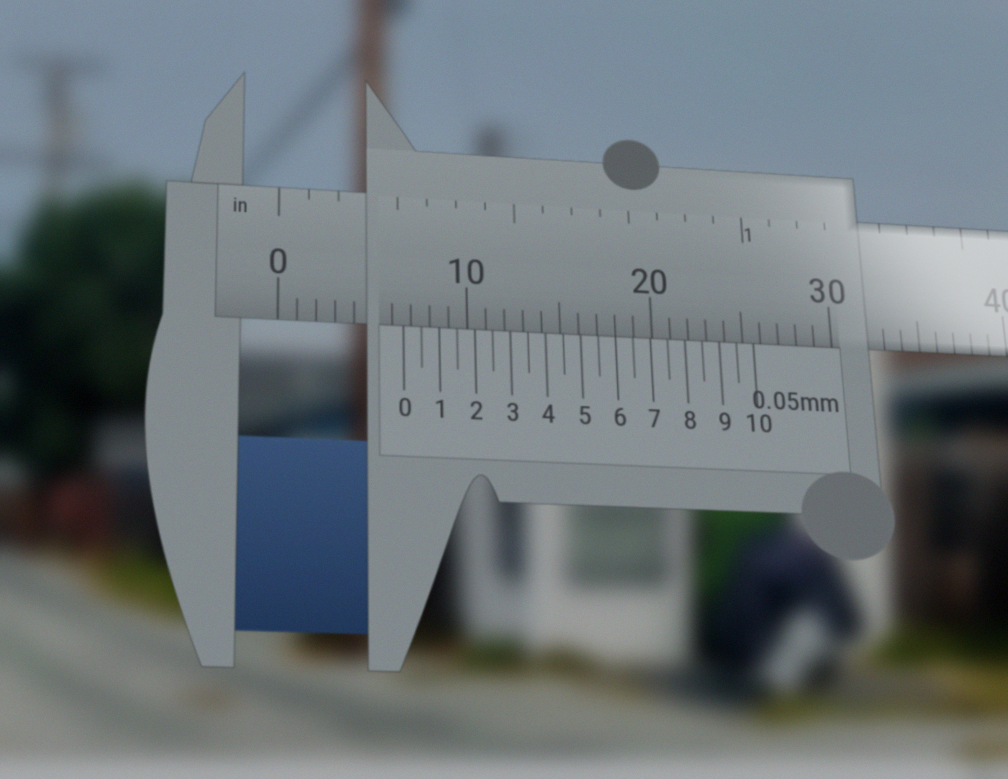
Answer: 6.6 mm
